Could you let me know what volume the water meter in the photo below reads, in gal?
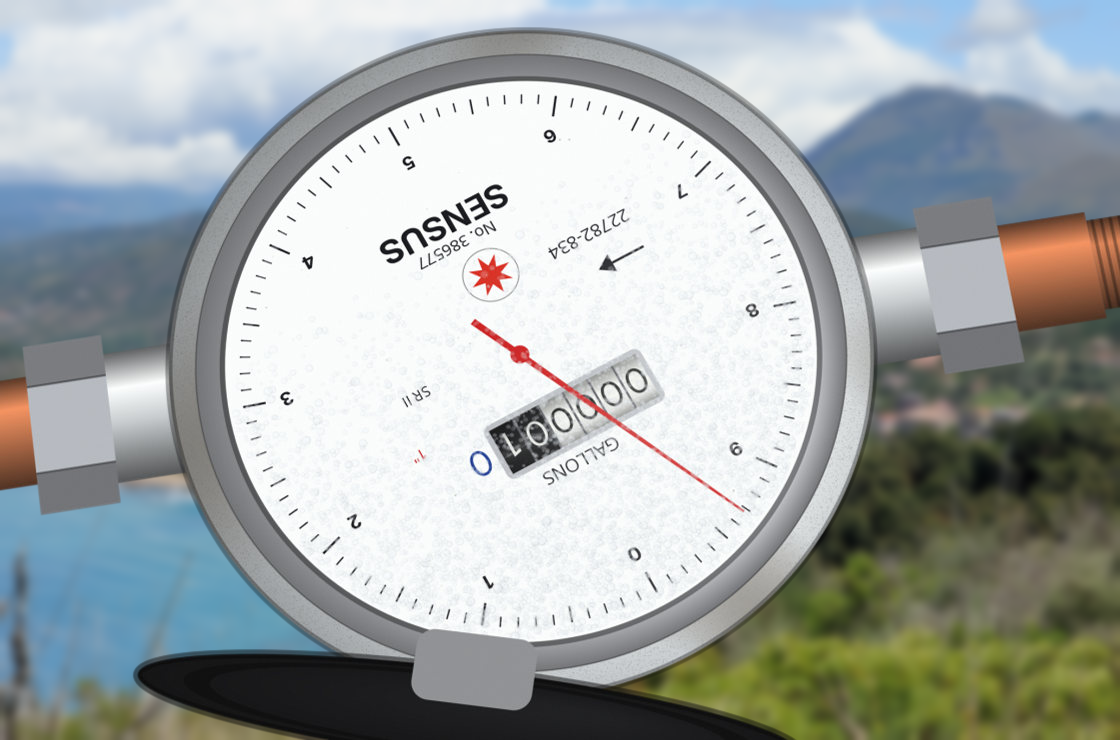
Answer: 9.3 gal
